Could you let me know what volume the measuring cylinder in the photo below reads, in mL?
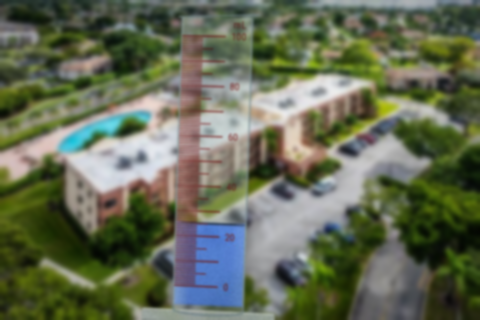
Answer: 25 mL
